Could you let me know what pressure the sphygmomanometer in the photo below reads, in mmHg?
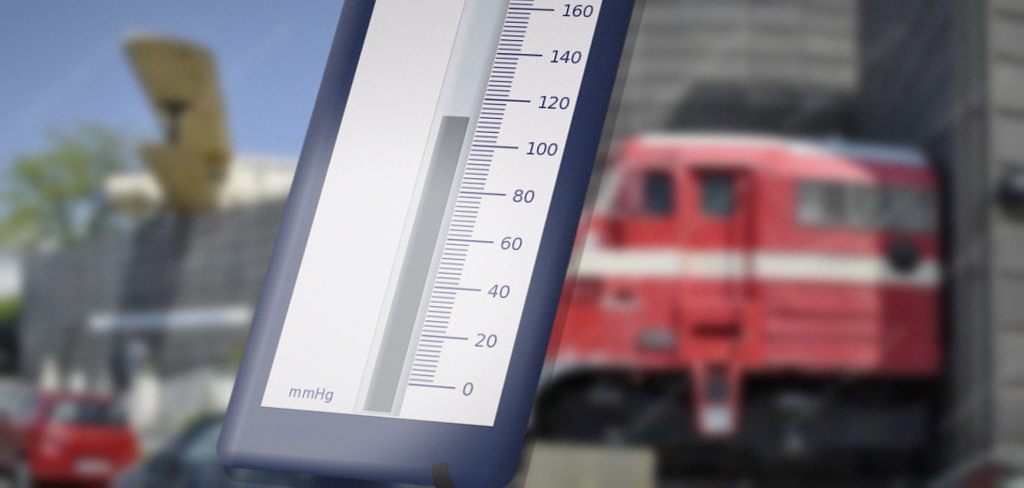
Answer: 112 mmHg
